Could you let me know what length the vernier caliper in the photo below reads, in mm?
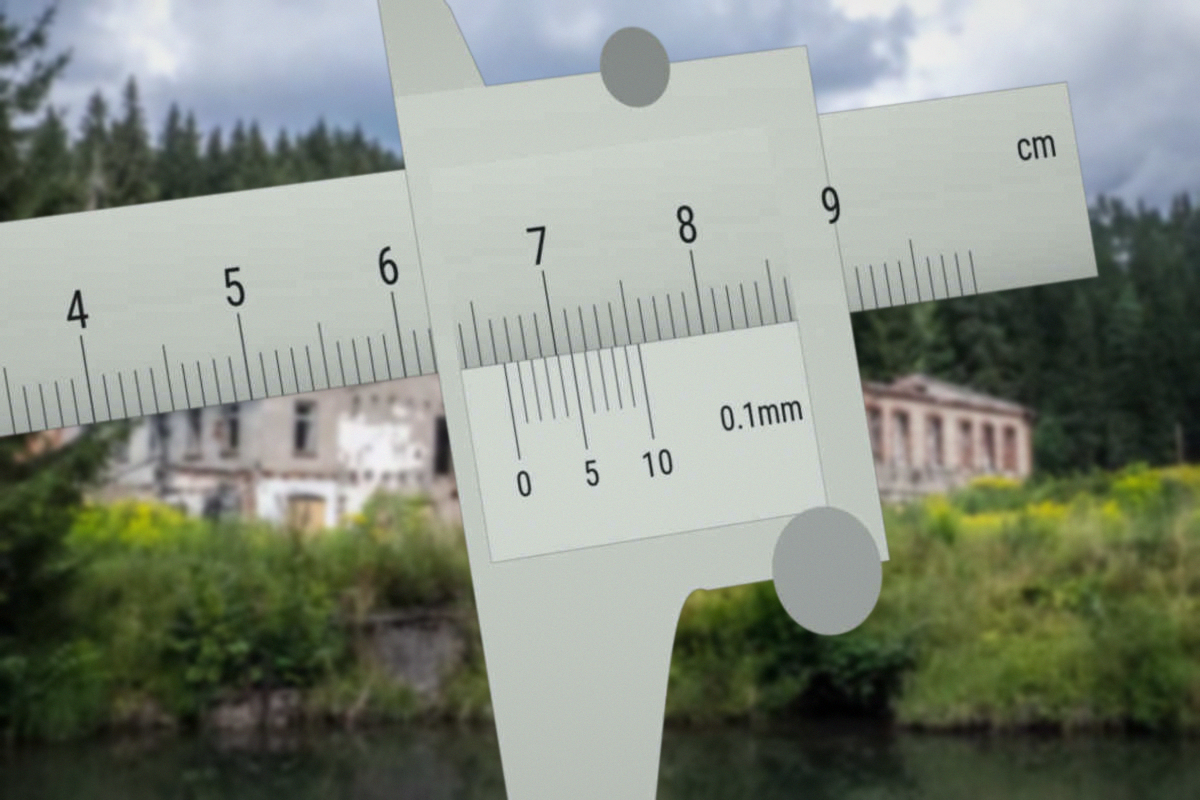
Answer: 66.5 mm
